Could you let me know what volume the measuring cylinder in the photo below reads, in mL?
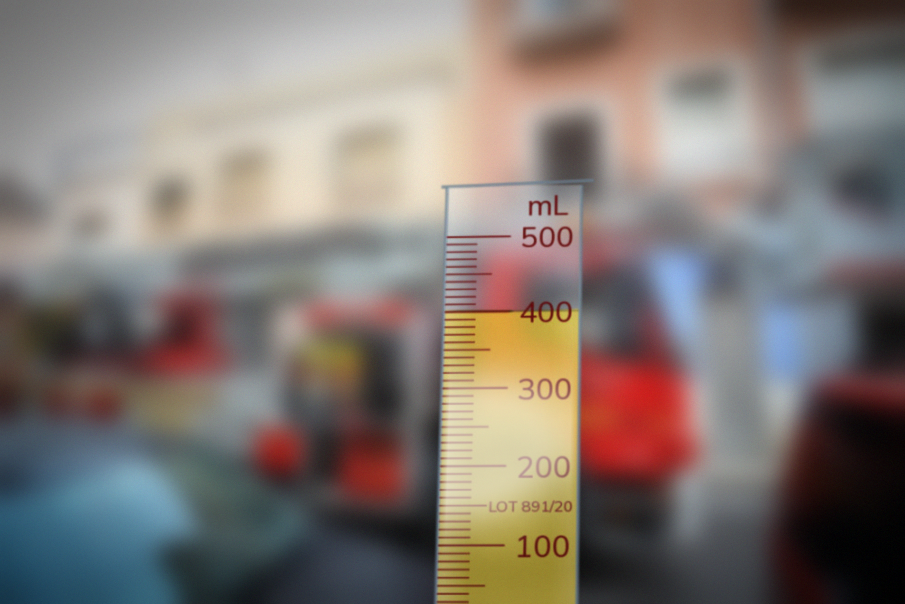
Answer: 400 mL
